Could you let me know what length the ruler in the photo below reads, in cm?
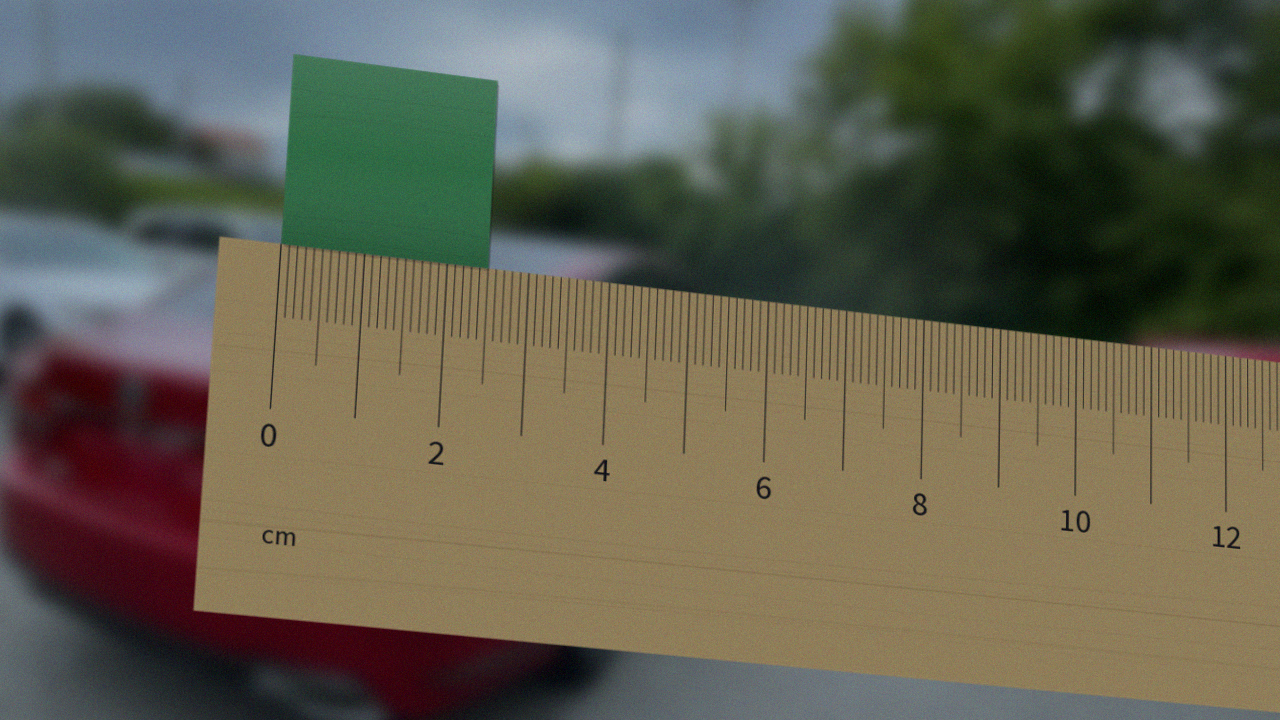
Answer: 2.5 cm
